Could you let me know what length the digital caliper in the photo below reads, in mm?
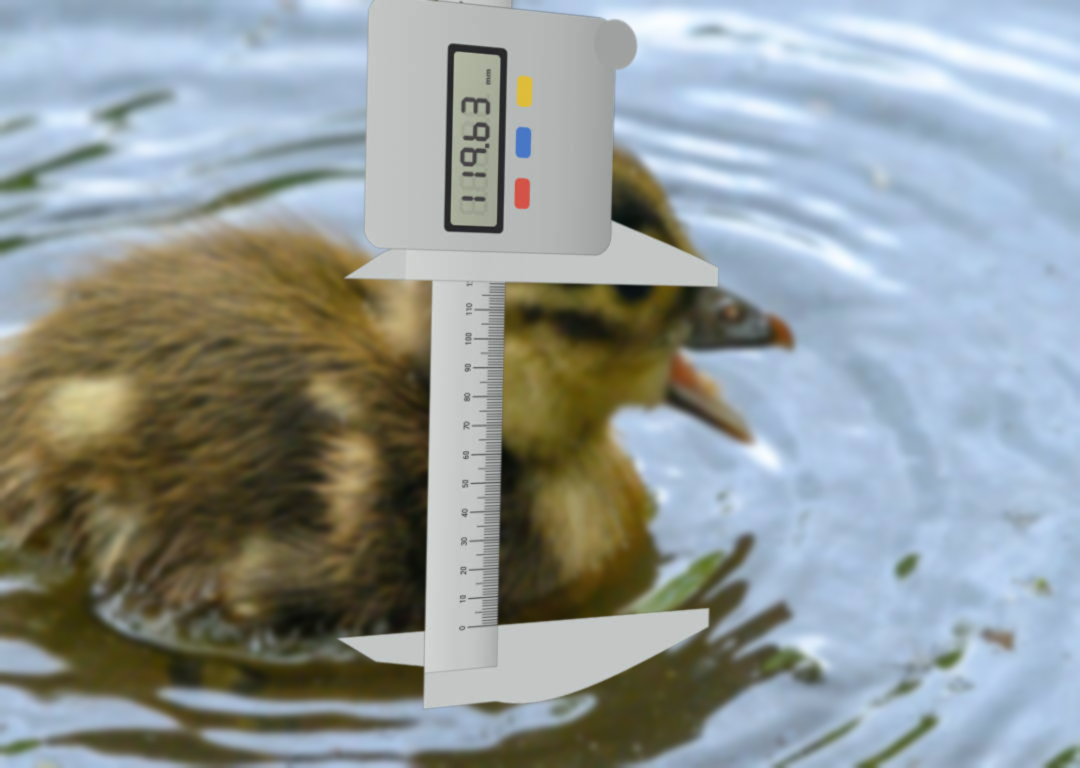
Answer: 119.63 mm
